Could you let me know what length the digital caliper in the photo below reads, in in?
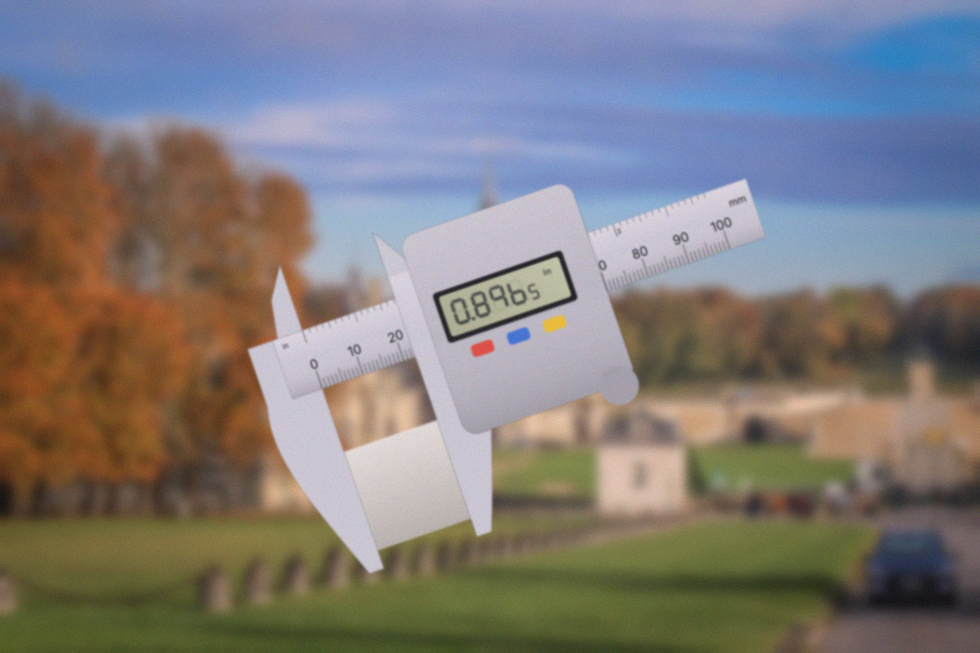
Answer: 0.8965 in
